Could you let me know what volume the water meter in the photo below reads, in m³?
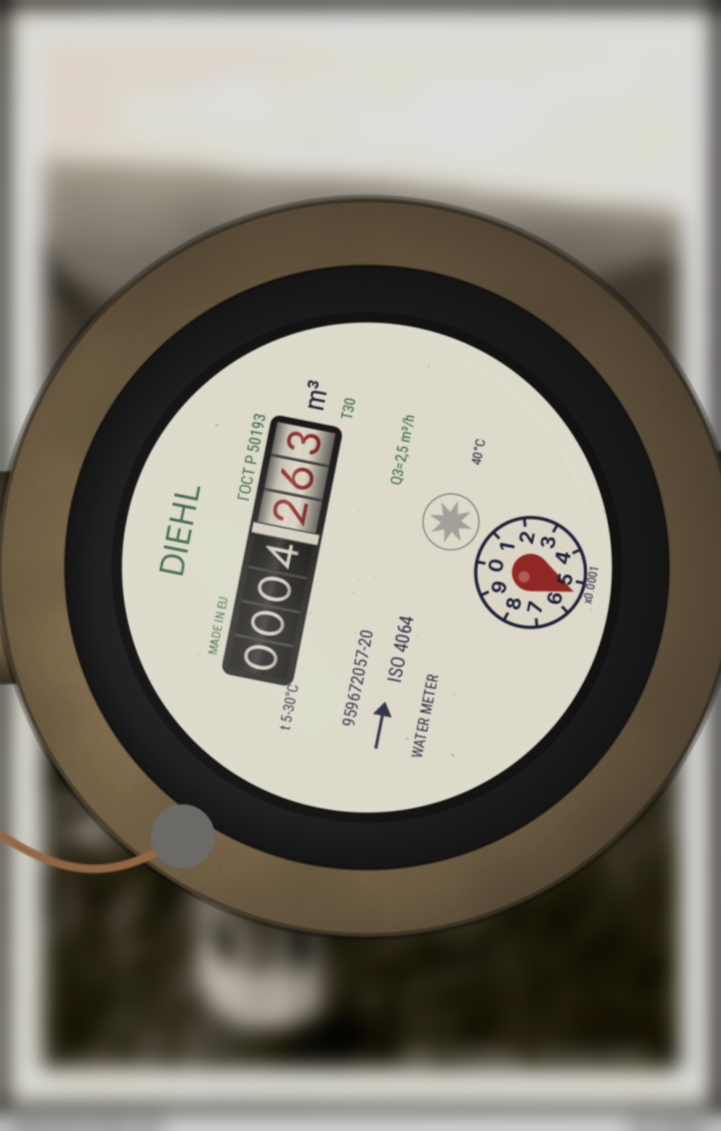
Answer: 4.2635 m³
